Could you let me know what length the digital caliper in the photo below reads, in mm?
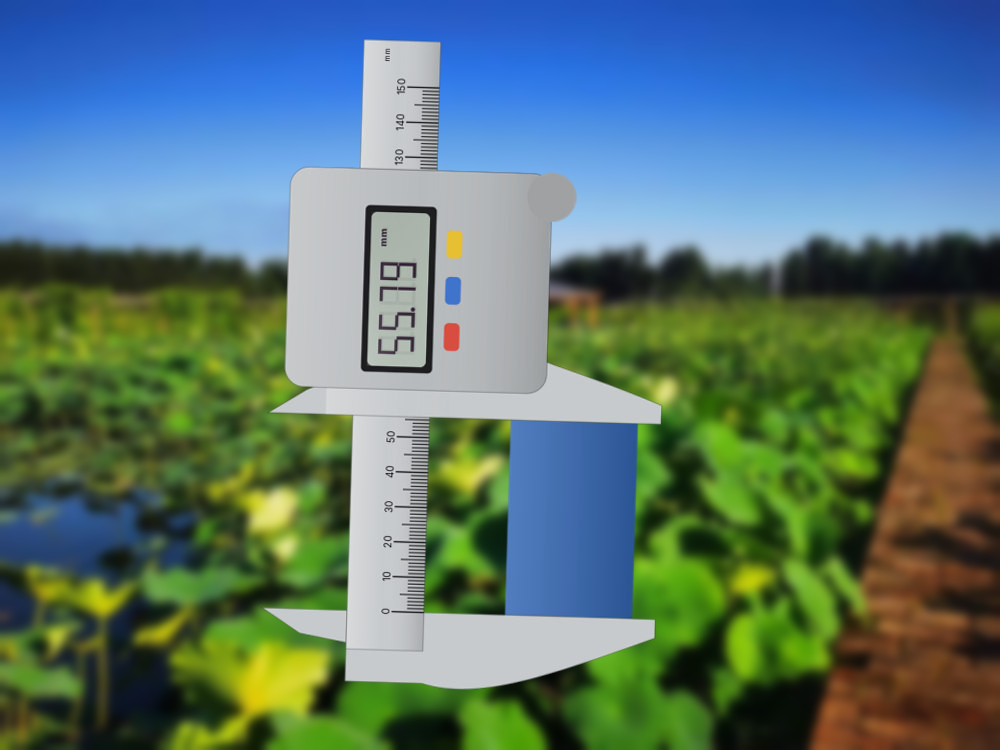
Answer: 55.79 mm
